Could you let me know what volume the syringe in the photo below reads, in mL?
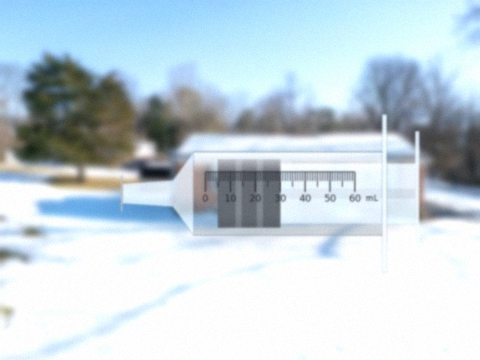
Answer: 5 mL
